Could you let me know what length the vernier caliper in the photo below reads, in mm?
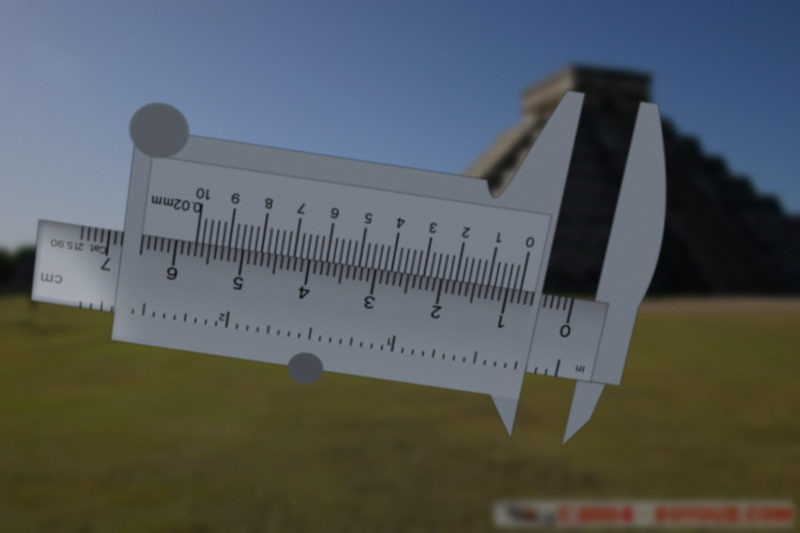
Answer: 8.0 mm
